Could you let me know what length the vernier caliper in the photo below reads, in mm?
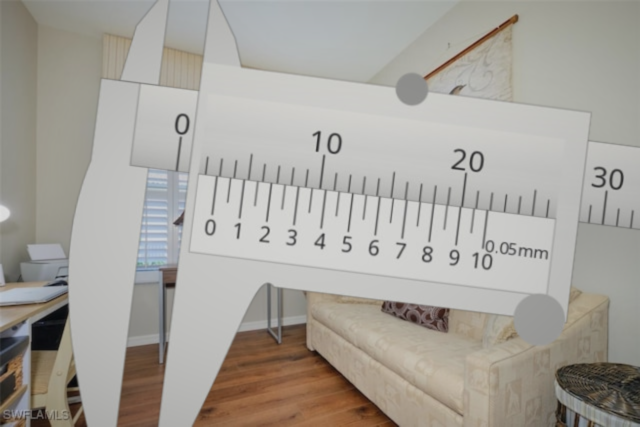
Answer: 2.8 mm
